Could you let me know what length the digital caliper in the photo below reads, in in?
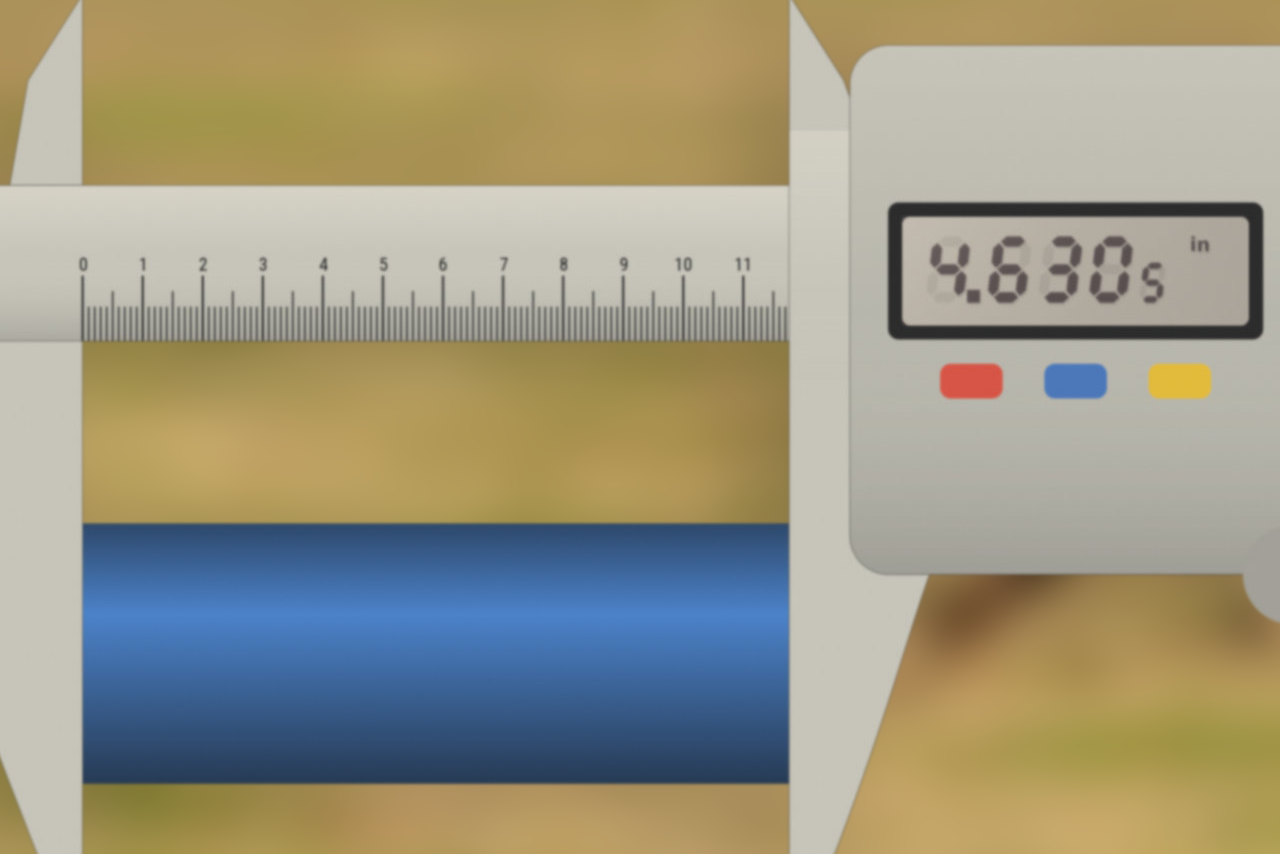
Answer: 4.6305 in
